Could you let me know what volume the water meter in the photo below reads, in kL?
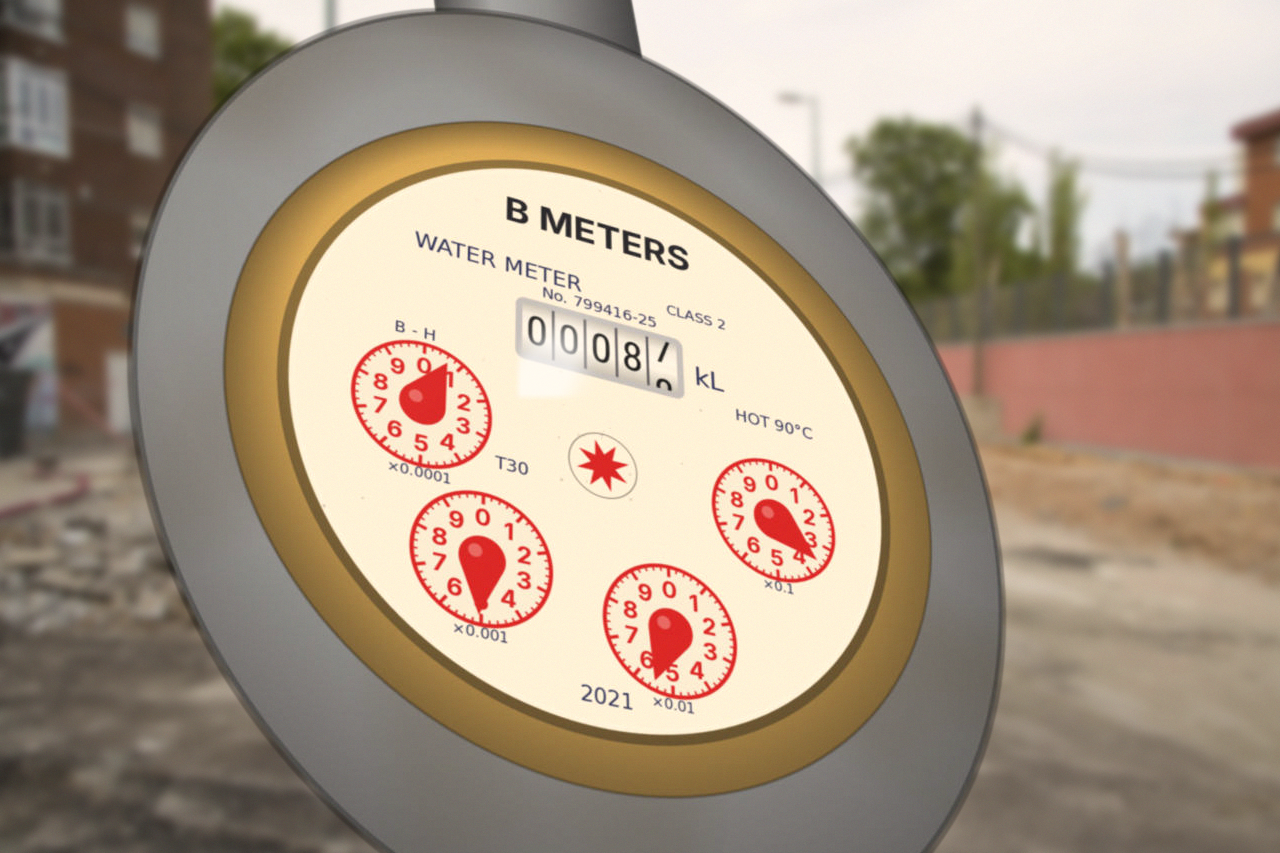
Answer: 87.3550 kL
